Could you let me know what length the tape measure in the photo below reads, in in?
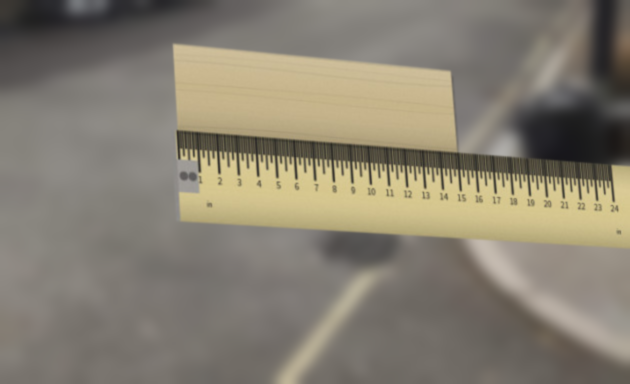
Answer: 15 in
